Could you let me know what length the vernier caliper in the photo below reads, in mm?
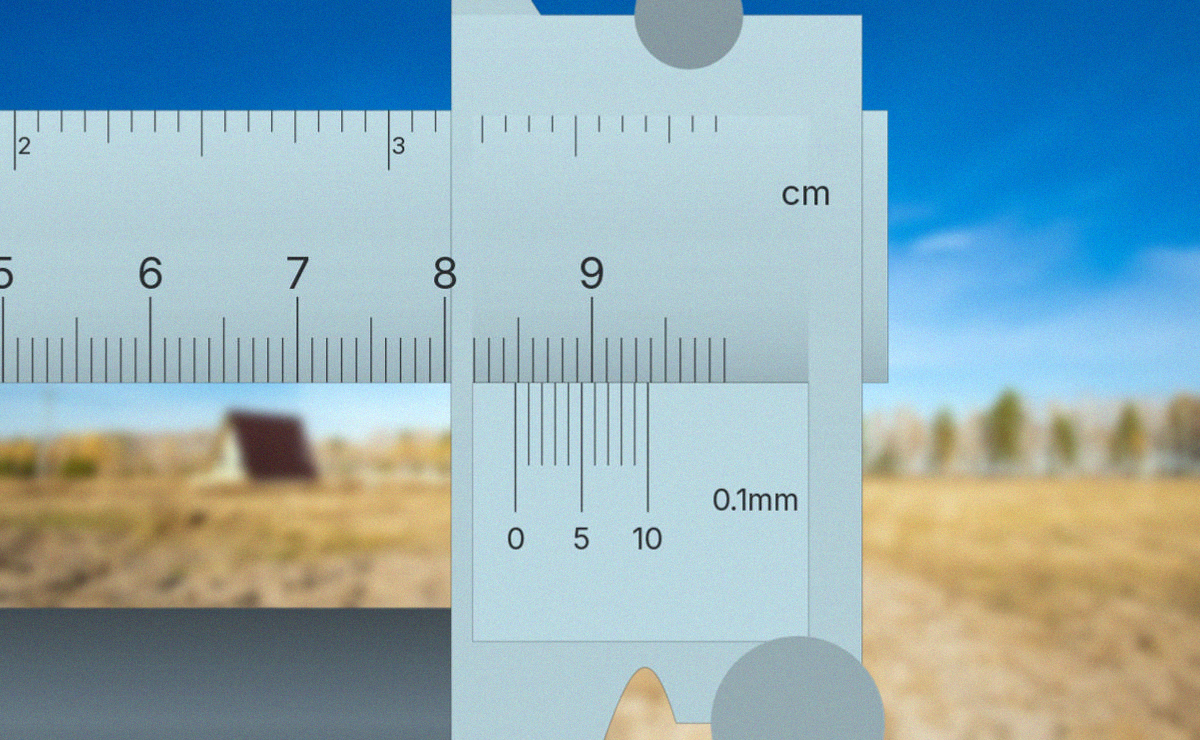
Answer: 84.8 mm
